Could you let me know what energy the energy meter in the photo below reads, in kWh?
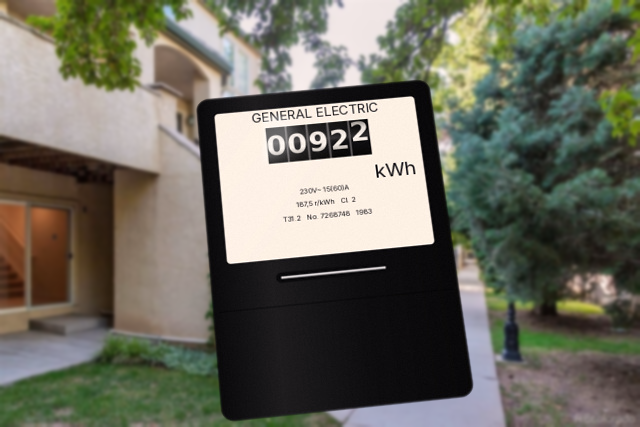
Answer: 922 kWh
